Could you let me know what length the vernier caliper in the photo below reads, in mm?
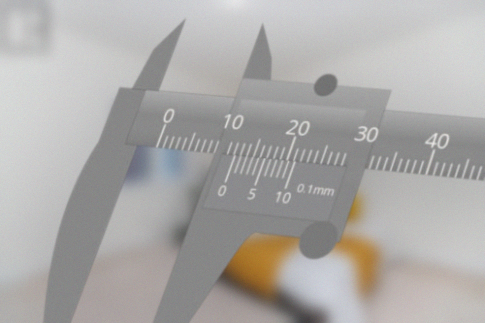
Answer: 12.2 mm
